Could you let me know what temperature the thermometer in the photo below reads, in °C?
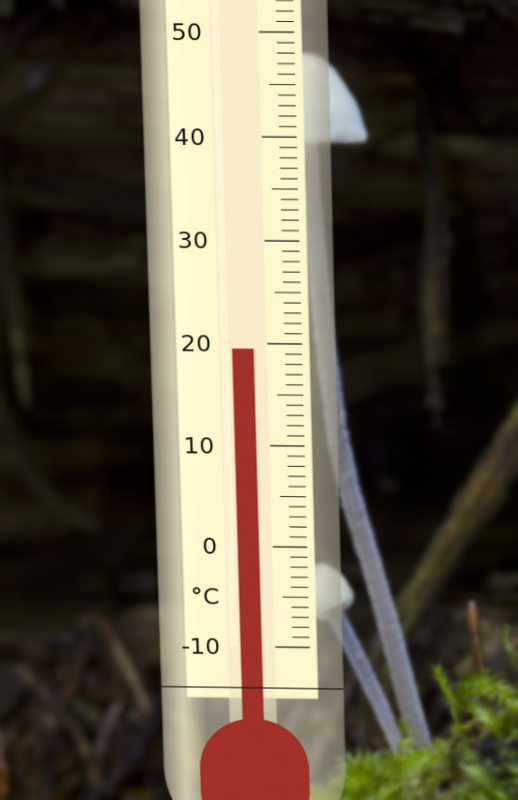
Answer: 19.5 °C
